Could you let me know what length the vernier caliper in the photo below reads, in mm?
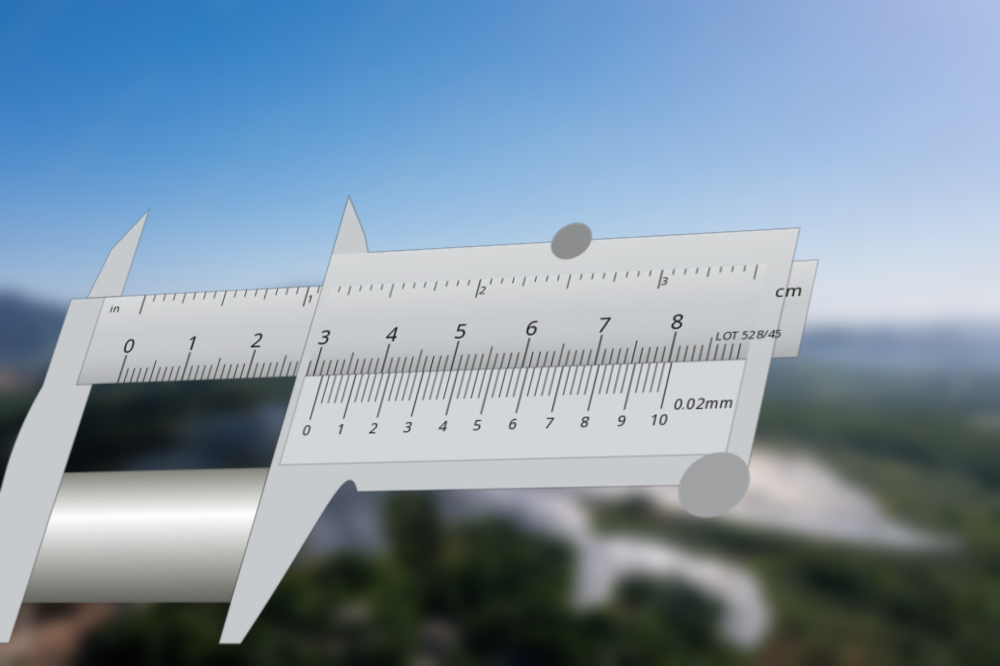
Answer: 31.4 mm
